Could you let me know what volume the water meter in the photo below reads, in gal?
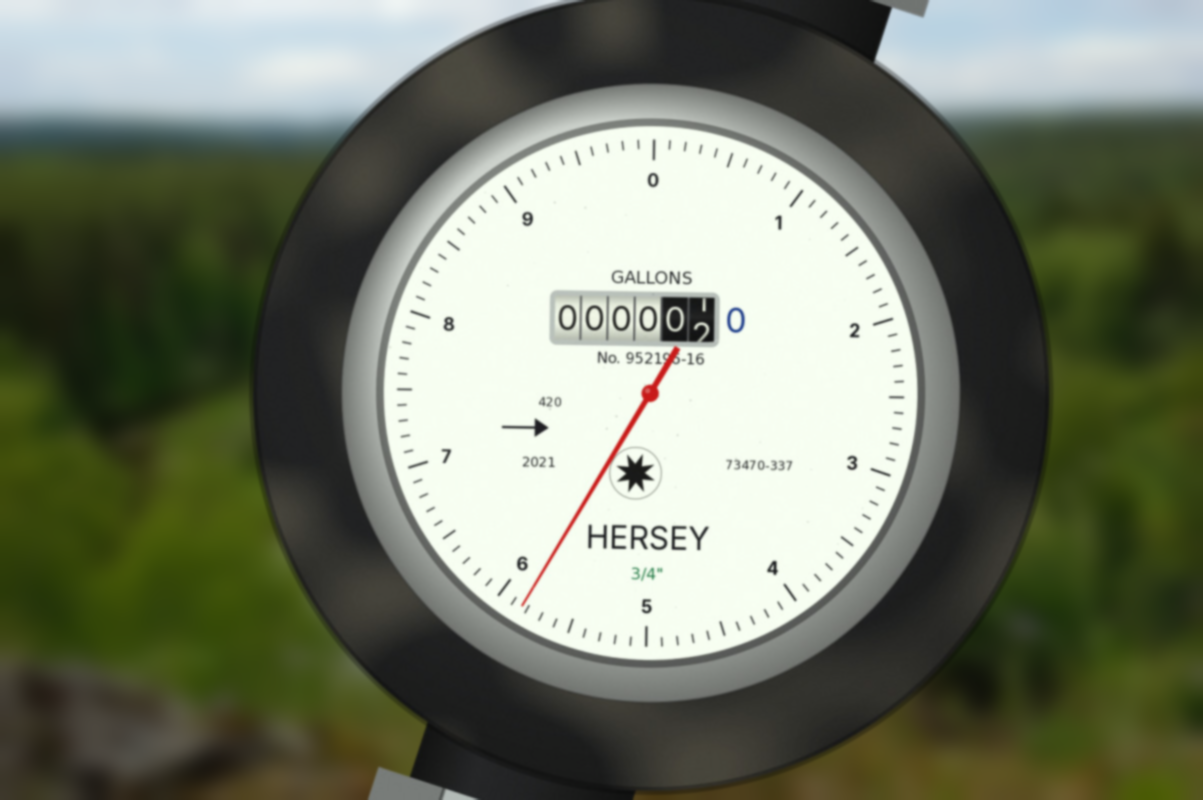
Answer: 15.8 gal
